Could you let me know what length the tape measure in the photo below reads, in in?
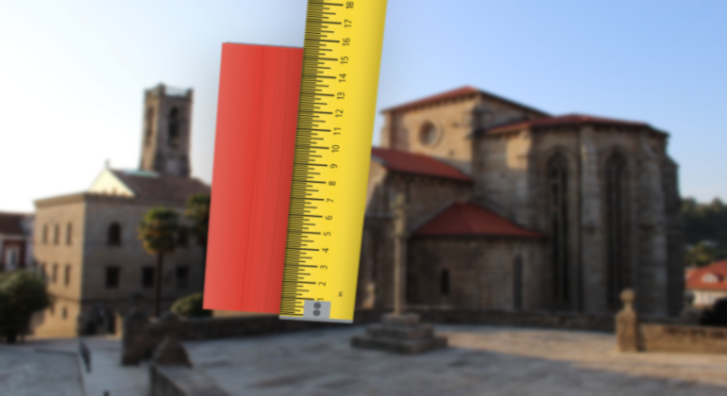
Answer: 15.5 in
